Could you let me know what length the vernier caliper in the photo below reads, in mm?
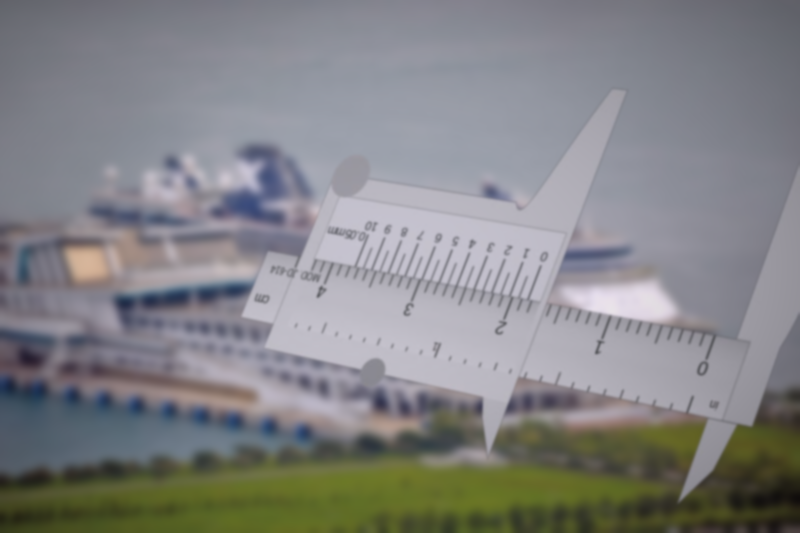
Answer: 18.4 mm
